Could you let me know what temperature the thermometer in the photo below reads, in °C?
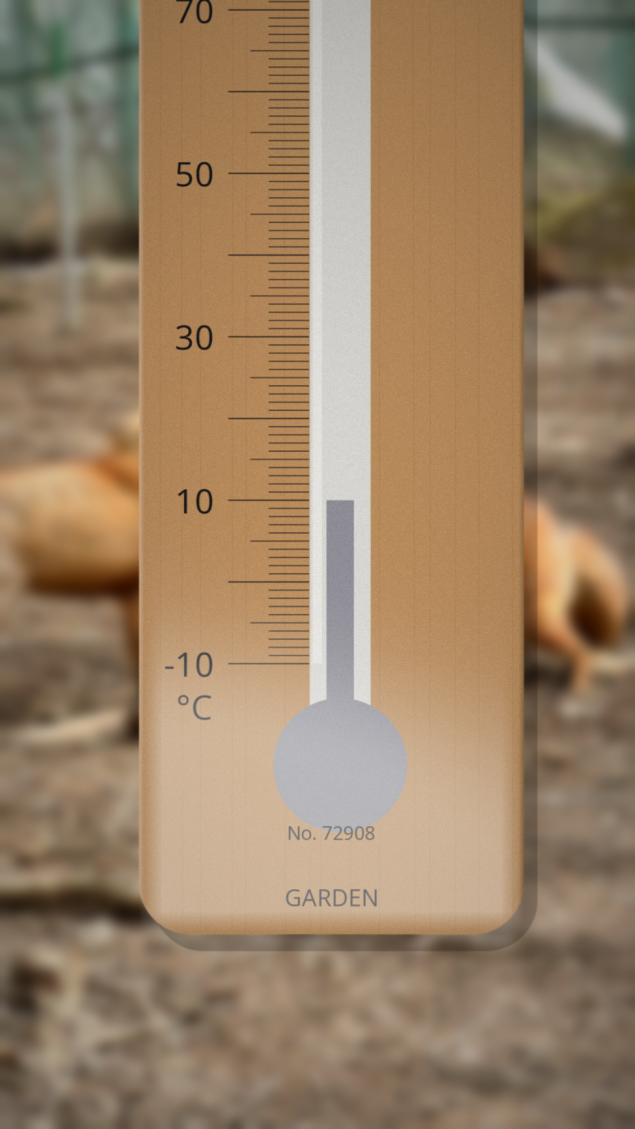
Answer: 10 °C
